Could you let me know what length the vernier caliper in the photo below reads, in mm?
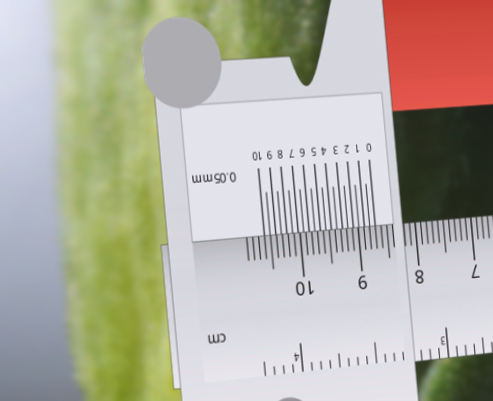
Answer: 87.0 mm
